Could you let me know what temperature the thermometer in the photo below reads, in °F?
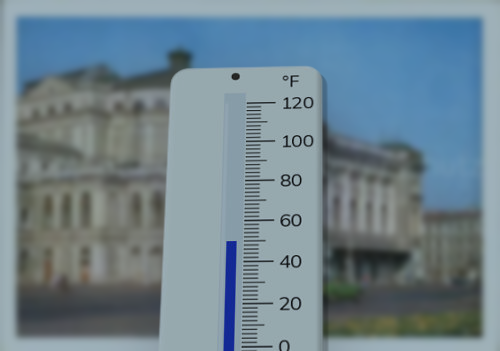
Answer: 50 °F
